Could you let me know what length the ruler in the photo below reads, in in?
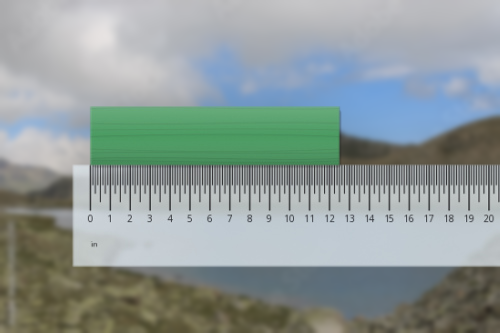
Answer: 12.5 in
